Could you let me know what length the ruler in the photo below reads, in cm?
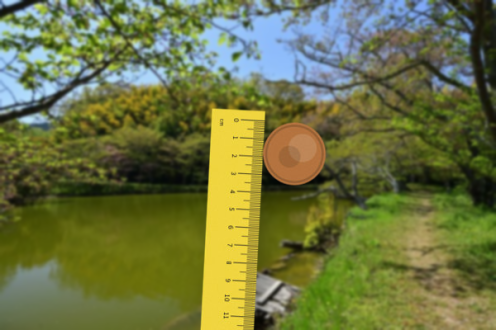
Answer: 3.5 cm
